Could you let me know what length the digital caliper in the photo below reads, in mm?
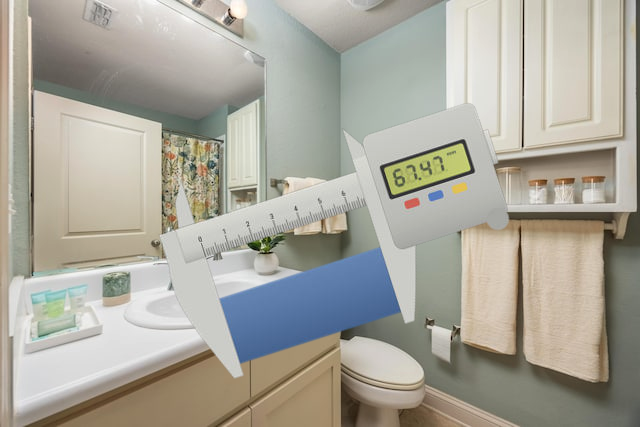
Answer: 67.47 mm
